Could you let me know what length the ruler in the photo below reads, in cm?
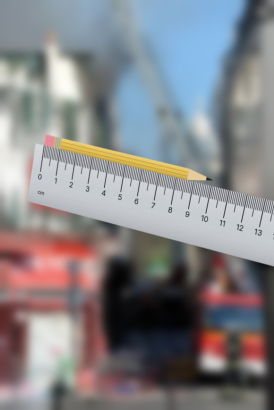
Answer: 10 cm
